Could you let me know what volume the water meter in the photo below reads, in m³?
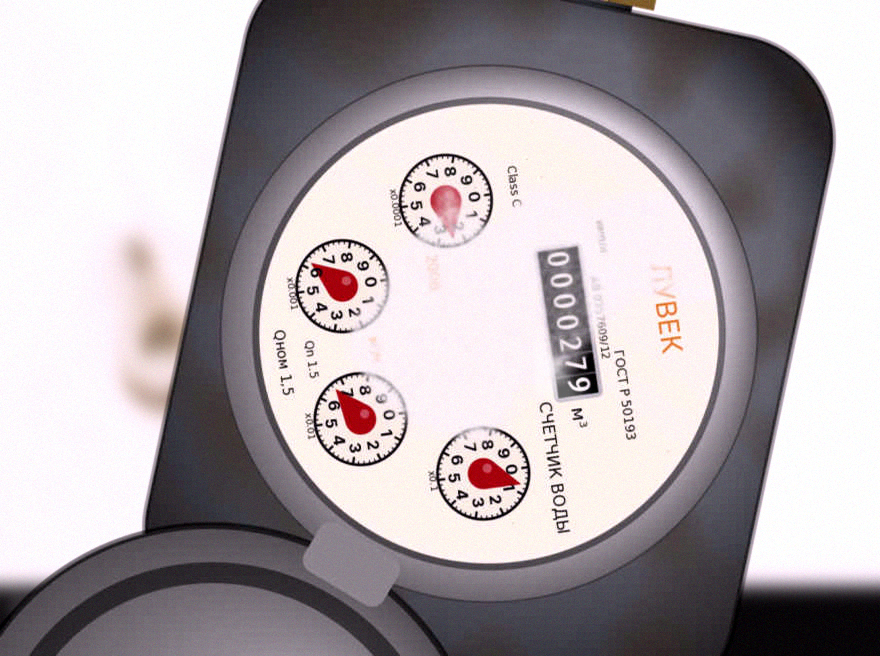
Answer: 279.0662 m³
